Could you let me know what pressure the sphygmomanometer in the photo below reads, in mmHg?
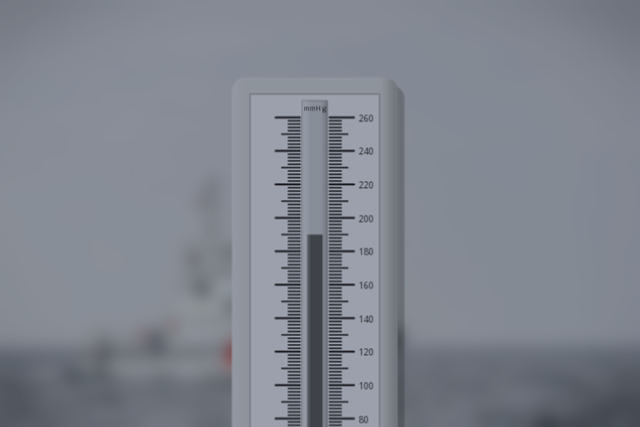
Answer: 190 mmHg
